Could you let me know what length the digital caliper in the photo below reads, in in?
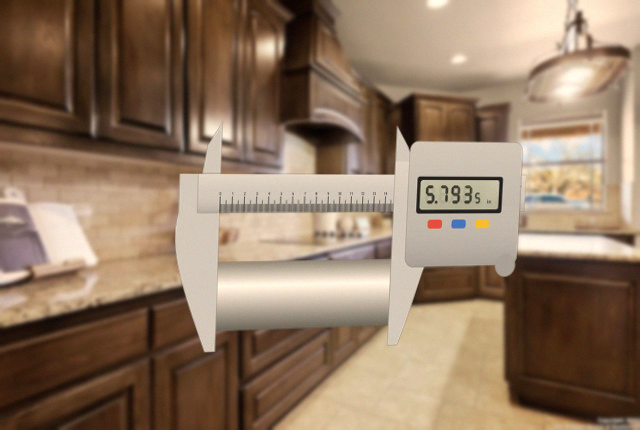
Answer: 5.7935 in
